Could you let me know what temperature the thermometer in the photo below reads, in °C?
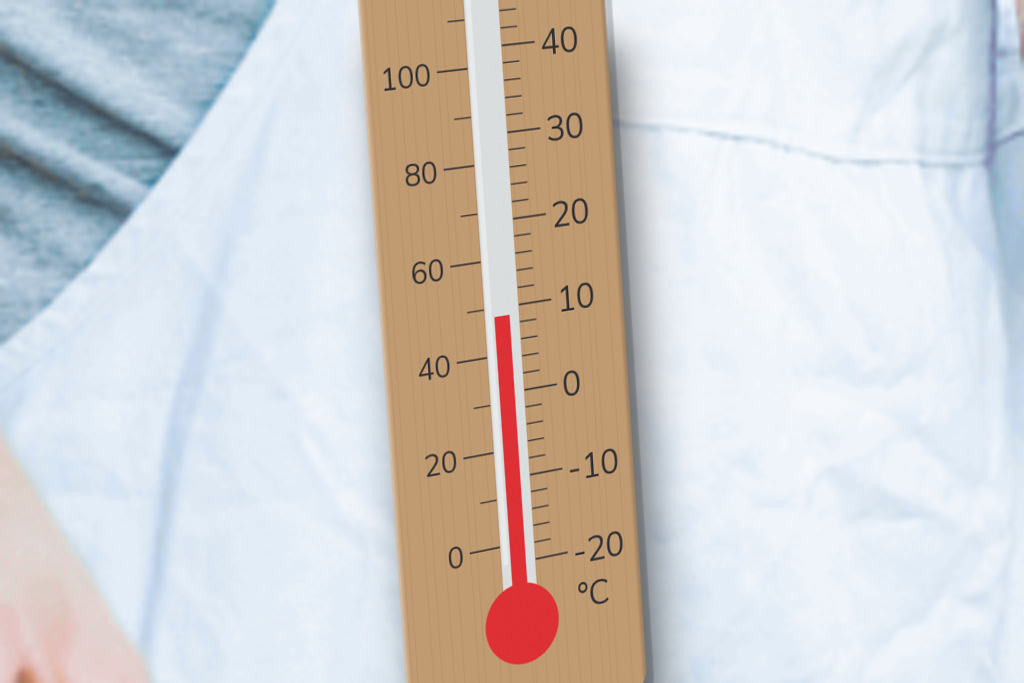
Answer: 9 °C
